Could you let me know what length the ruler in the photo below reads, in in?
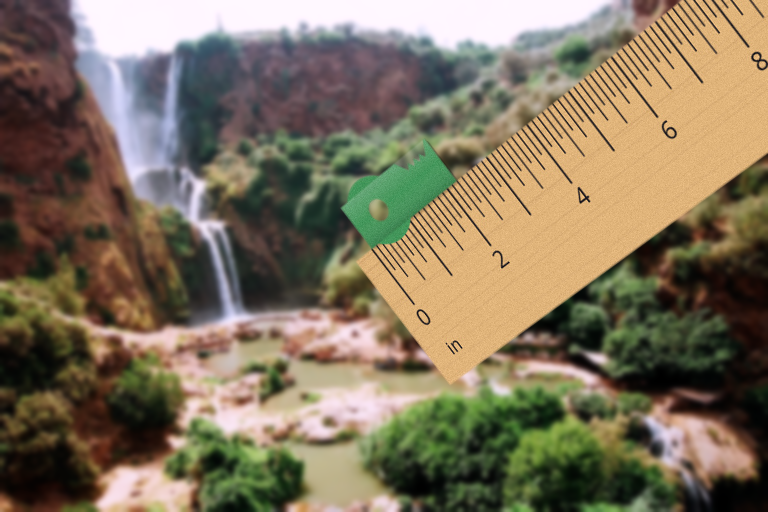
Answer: 2.25 in
